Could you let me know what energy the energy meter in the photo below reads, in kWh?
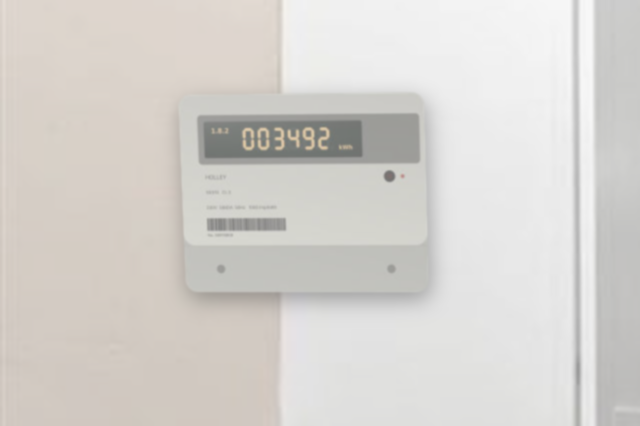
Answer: 3492 kWh
